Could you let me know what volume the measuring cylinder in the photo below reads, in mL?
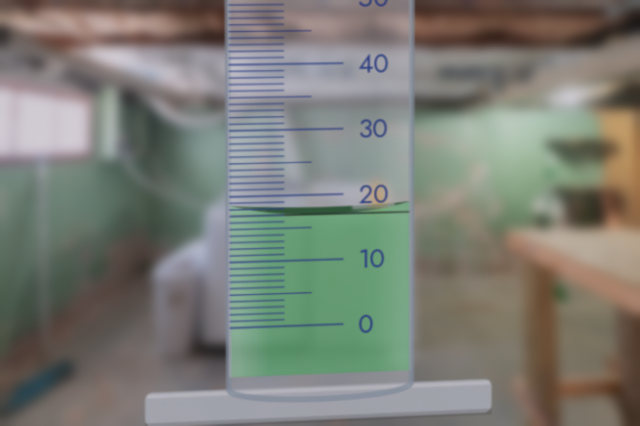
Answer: 17 mL
